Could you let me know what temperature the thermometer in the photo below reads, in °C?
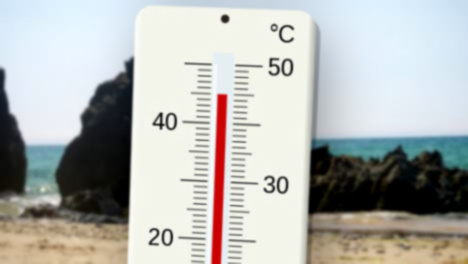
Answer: 45 °C
